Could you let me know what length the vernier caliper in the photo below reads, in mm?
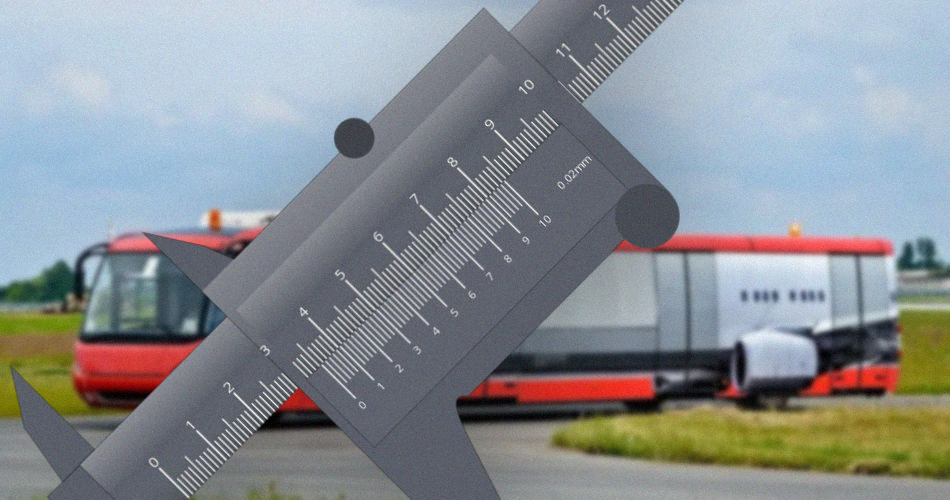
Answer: 35.5 mm
